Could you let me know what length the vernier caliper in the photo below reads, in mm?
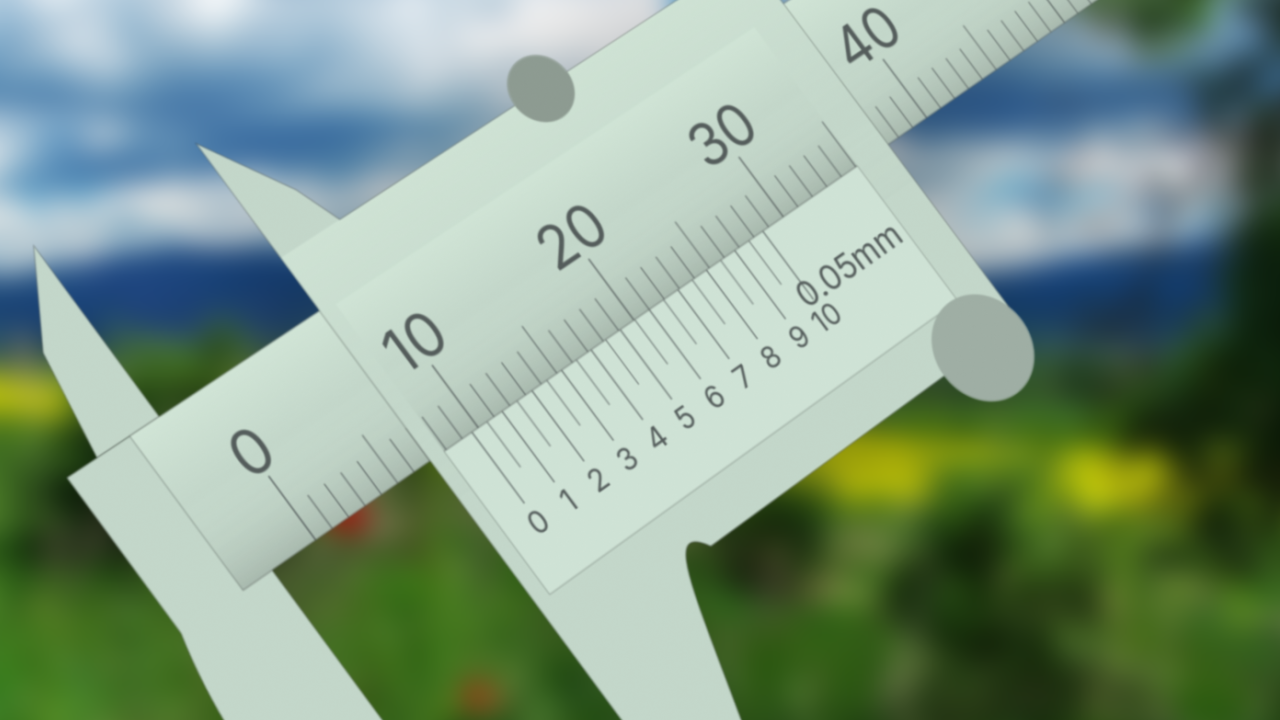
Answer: 9.6 mm
